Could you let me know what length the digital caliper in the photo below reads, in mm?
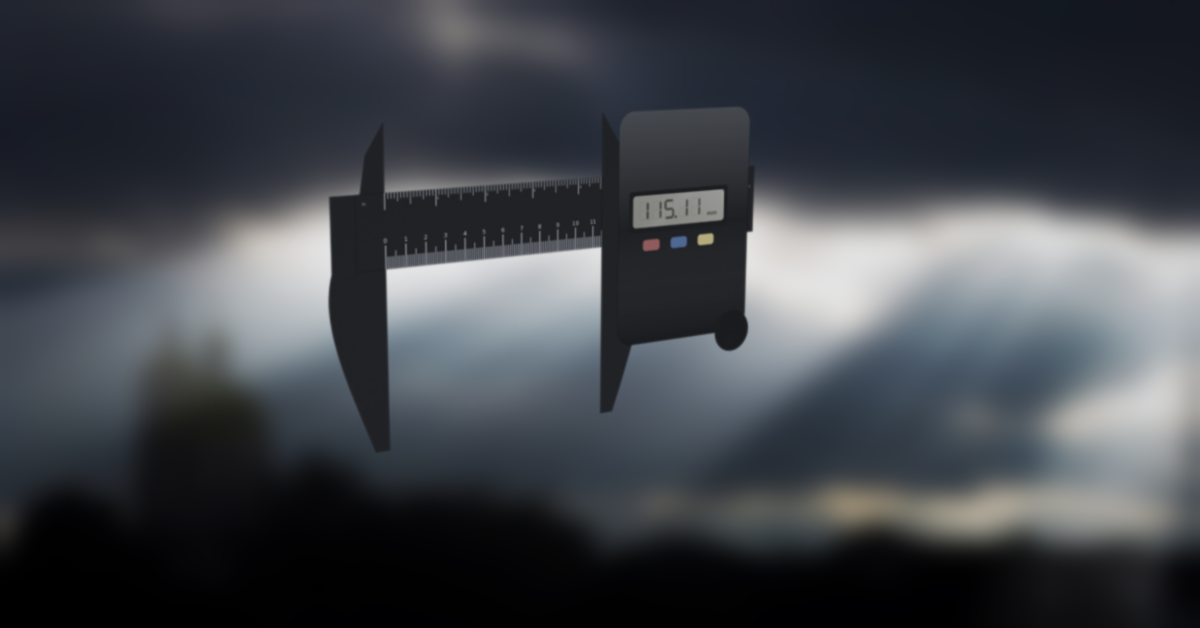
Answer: 115.11 mm
